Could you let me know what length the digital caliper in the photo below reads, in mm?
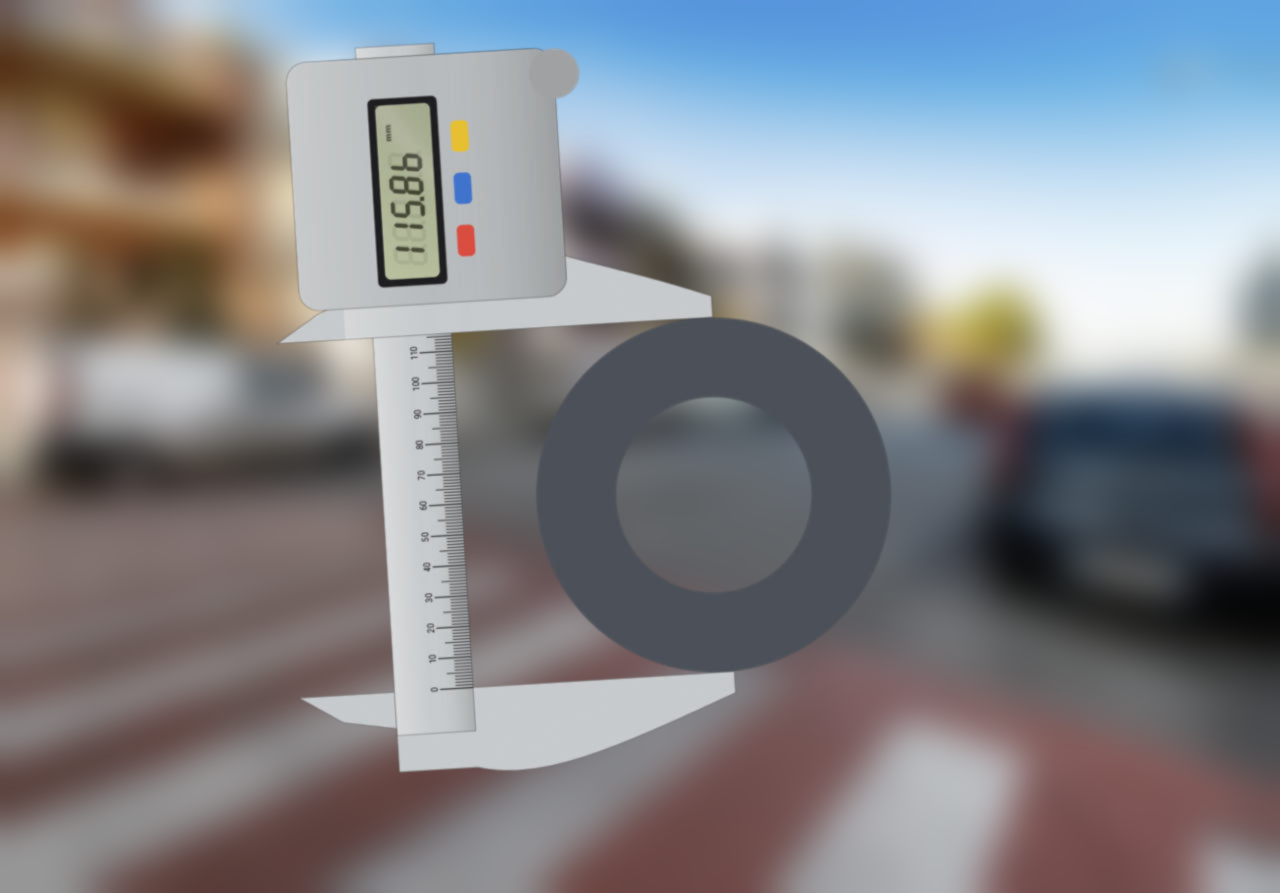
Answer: 115.86 mm
